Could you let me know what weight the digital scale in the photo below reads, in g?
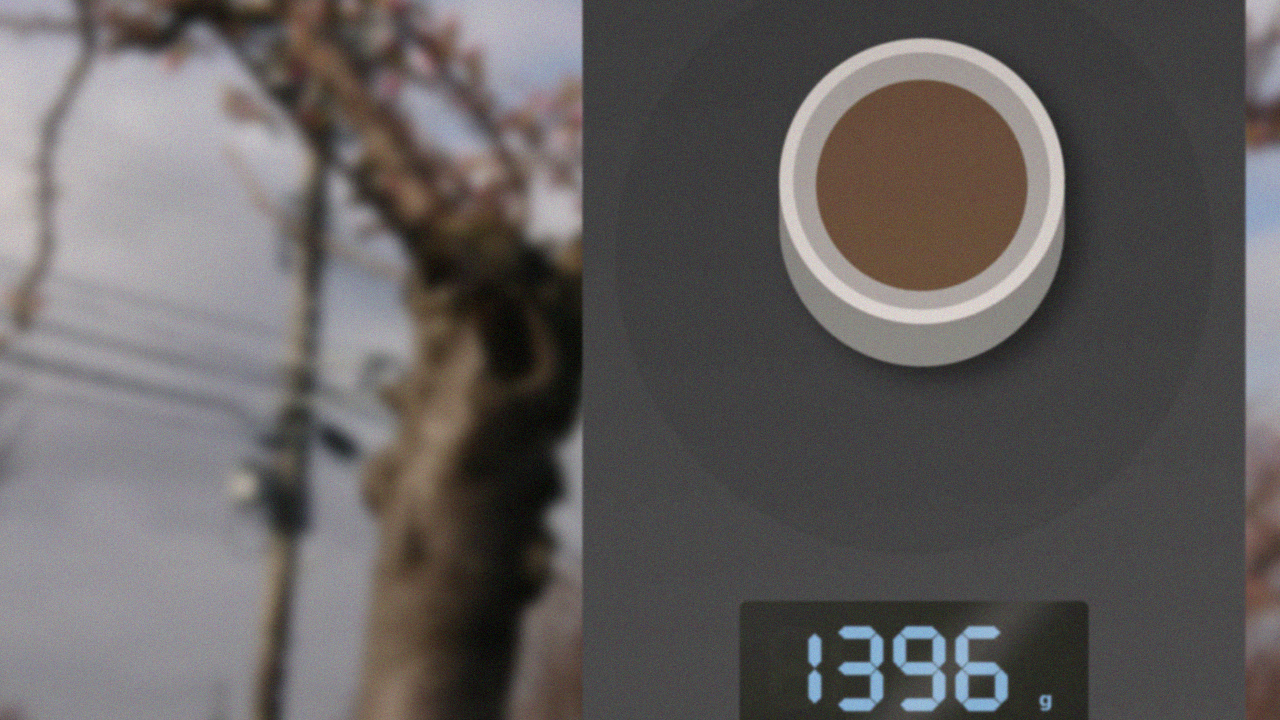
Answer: 1396 g
